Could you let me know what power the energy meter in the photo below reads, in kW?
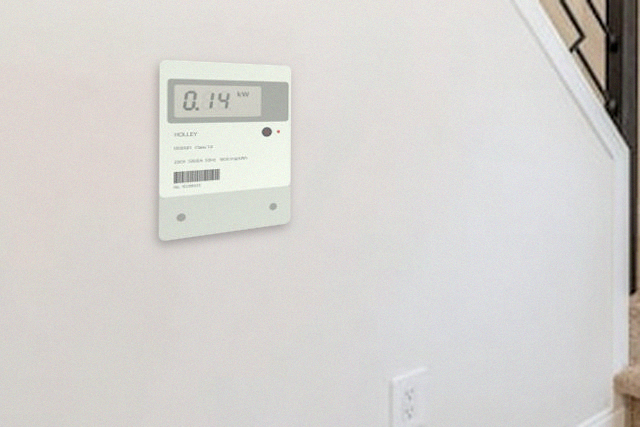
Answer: 0.14 kW
